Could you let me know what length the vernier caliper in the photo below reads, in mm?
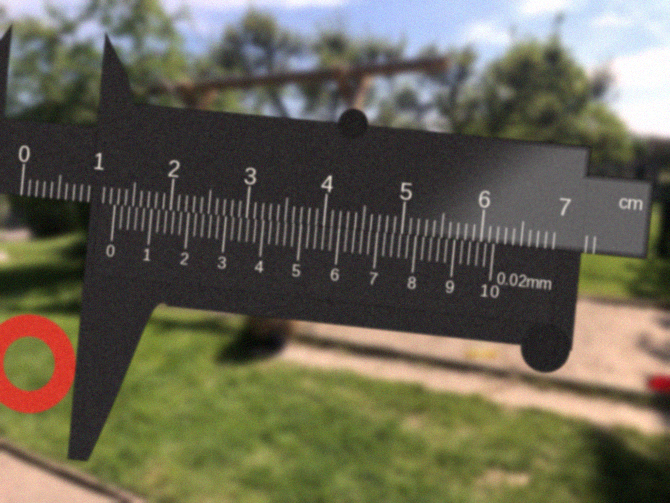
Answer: 12.6 mm
